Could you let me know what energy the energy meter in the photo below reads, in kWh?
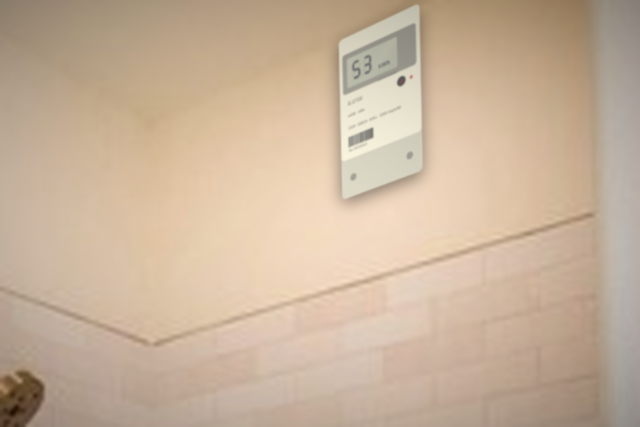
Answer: 53 kWh
